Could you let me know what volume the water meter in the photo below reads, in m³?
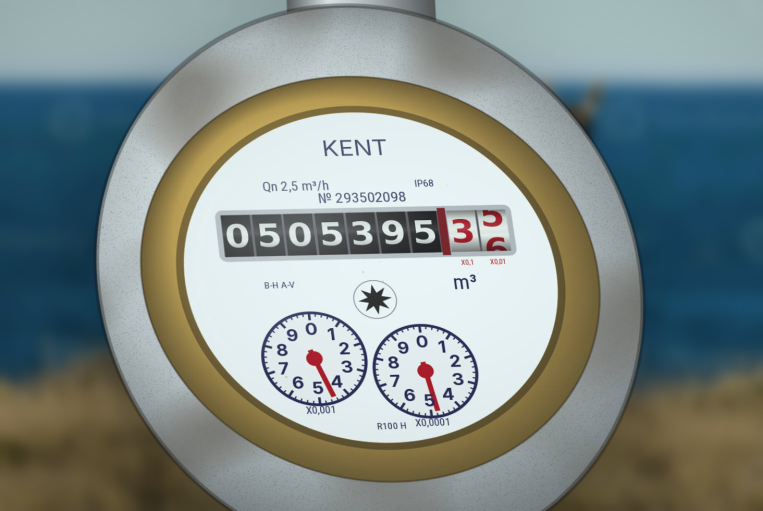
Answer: 505395.3544 m³
